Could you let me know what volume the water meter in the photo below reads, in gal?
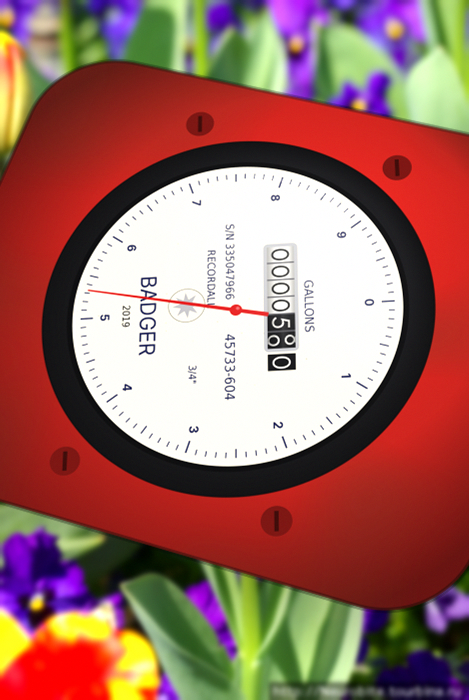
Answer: 585.3 gal
